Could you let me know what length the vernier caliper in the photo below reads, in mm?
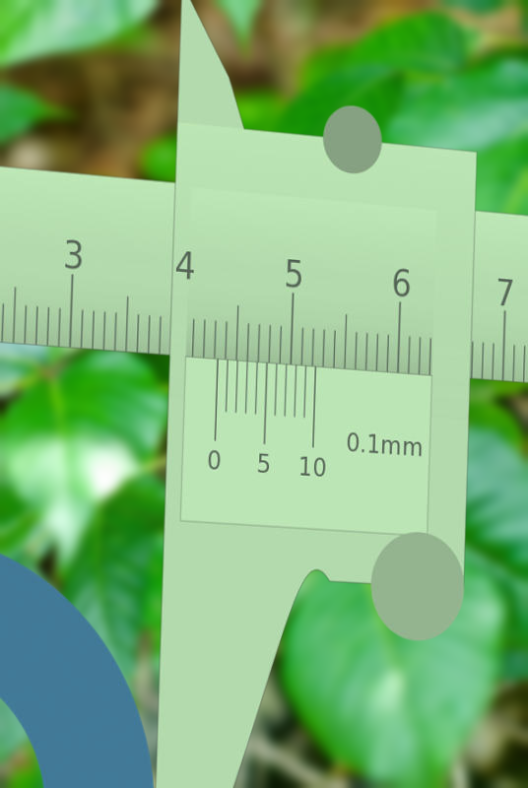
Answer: 43.3 mm
